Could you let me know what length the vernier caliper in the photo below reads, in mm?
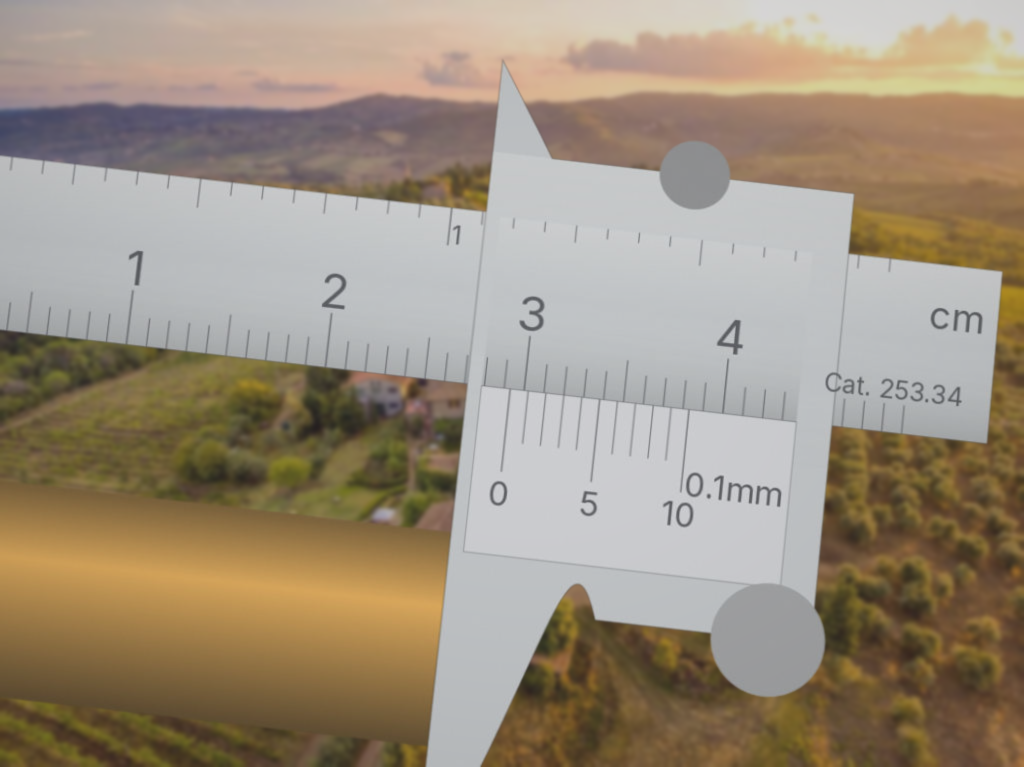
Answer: 29.3 mm
